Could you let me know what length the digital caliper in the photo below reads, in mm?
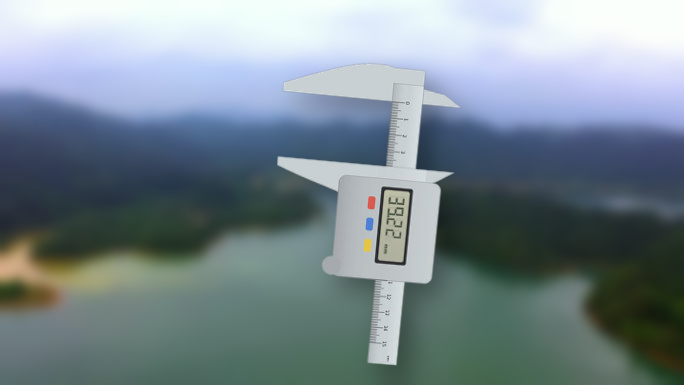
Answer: 39.22 mm
